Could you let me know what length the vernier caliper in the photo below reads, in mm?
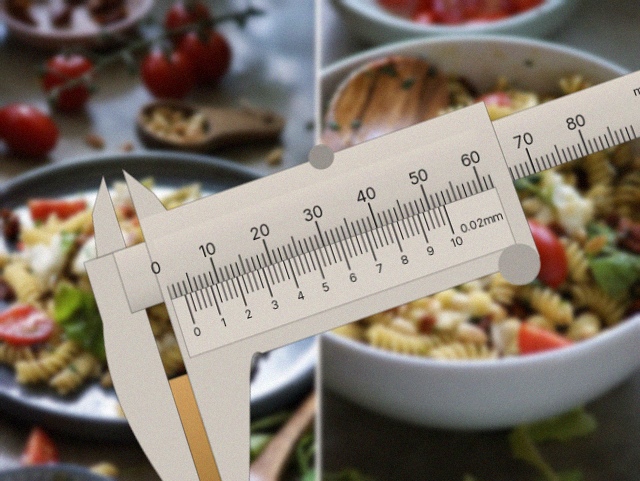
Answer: 3.6 mm
